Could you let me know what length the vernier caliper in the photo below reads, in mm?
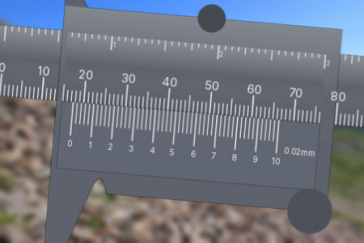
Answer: 17.5 mm
